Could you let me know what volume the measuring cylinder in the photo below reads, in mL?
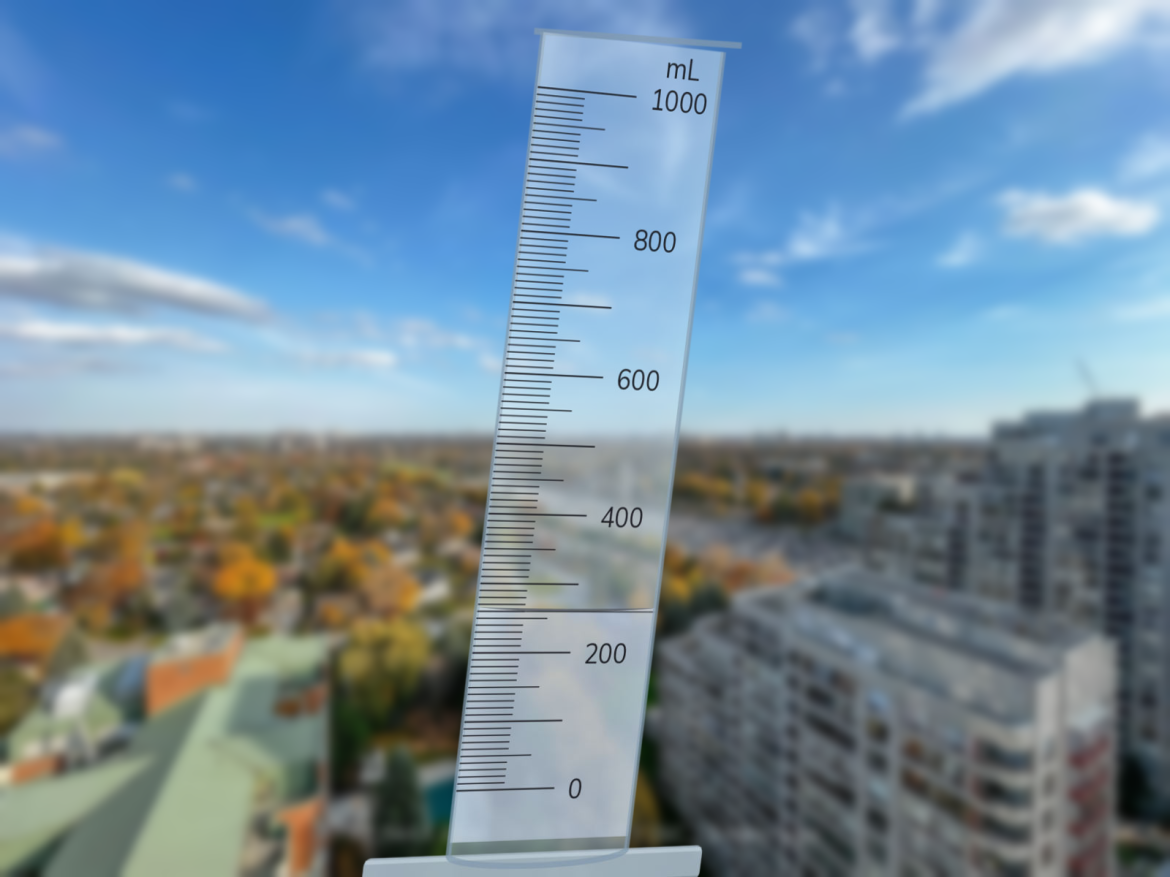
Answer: 260 mL
